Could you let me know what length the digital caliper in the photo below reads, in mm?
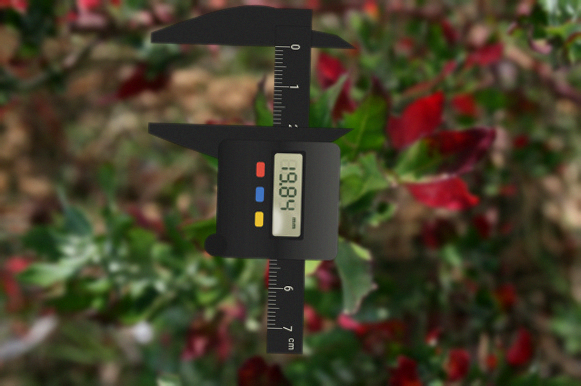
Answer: 19.84 mm
